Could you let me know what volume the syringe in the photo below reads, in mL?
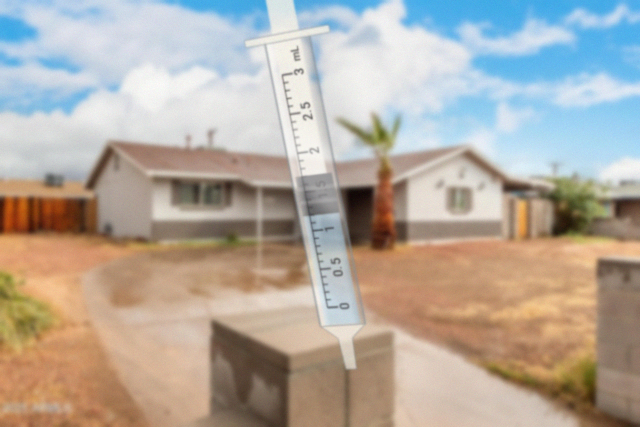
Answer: 1.2 mL
